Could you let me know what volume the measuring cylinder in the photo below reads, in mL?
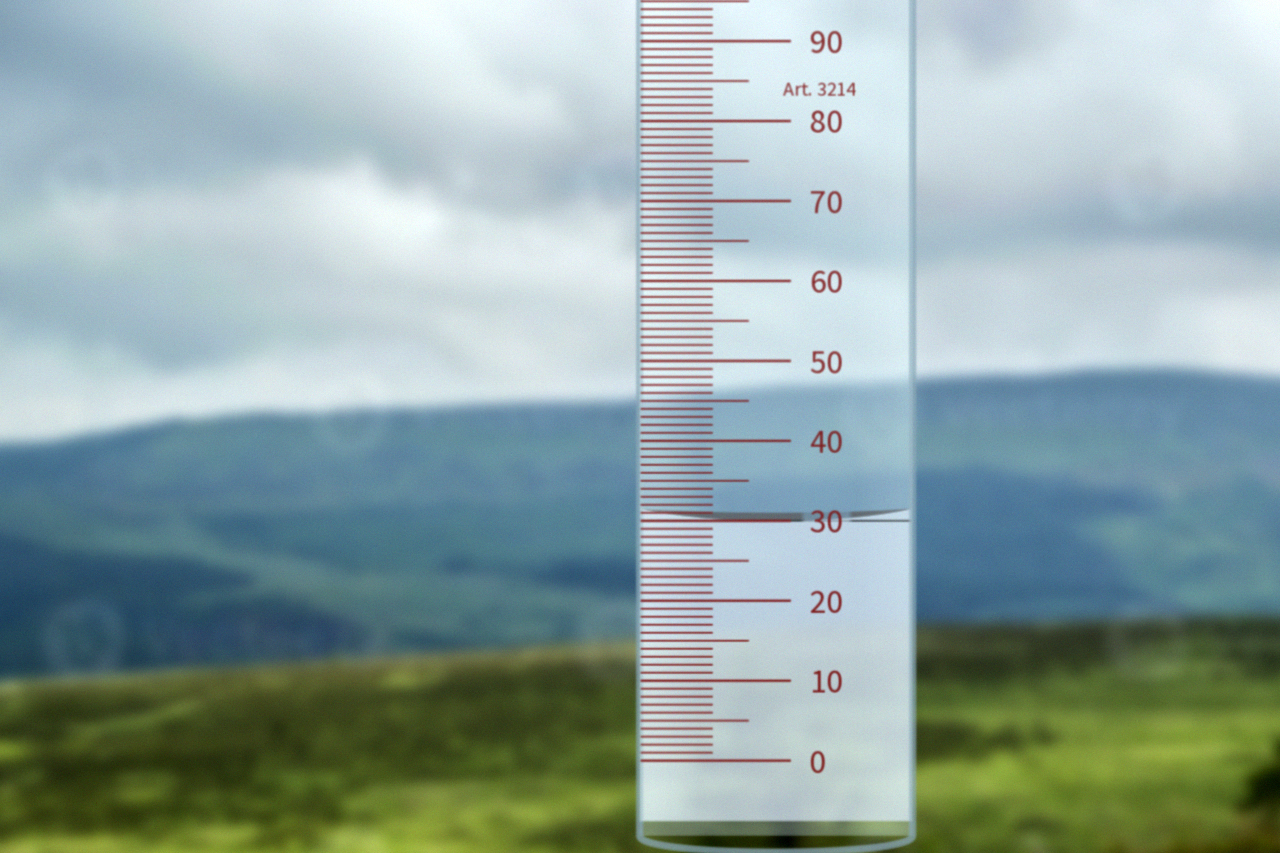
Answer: 30 mL
